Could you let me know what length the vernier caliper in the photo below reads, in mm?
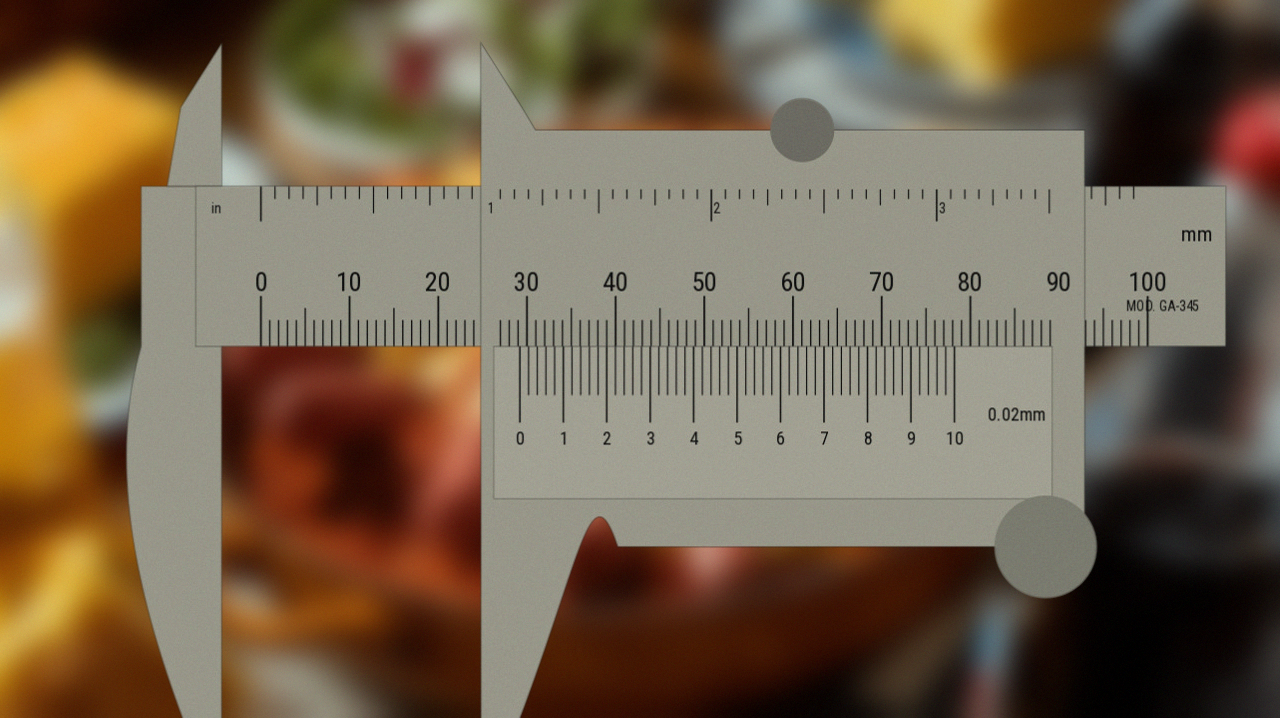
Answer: 29.2 mm
